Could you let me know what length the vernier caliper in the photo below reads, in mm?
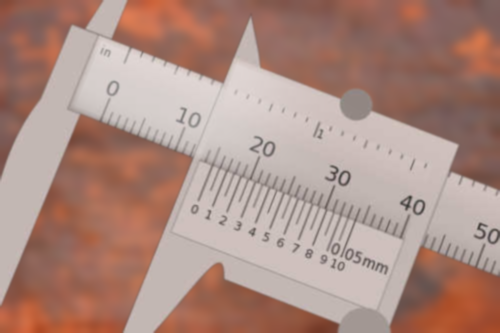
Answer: 15.0 mm
